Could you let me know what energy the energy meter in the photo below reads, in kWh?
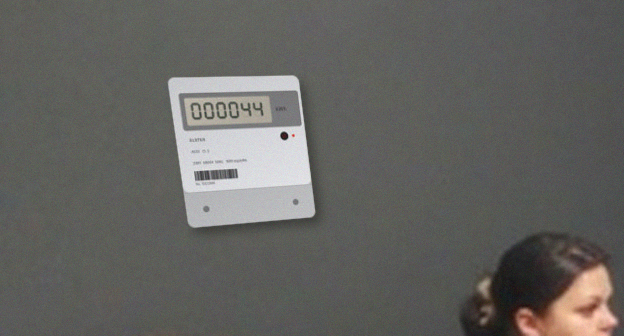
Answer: 44 kWh
